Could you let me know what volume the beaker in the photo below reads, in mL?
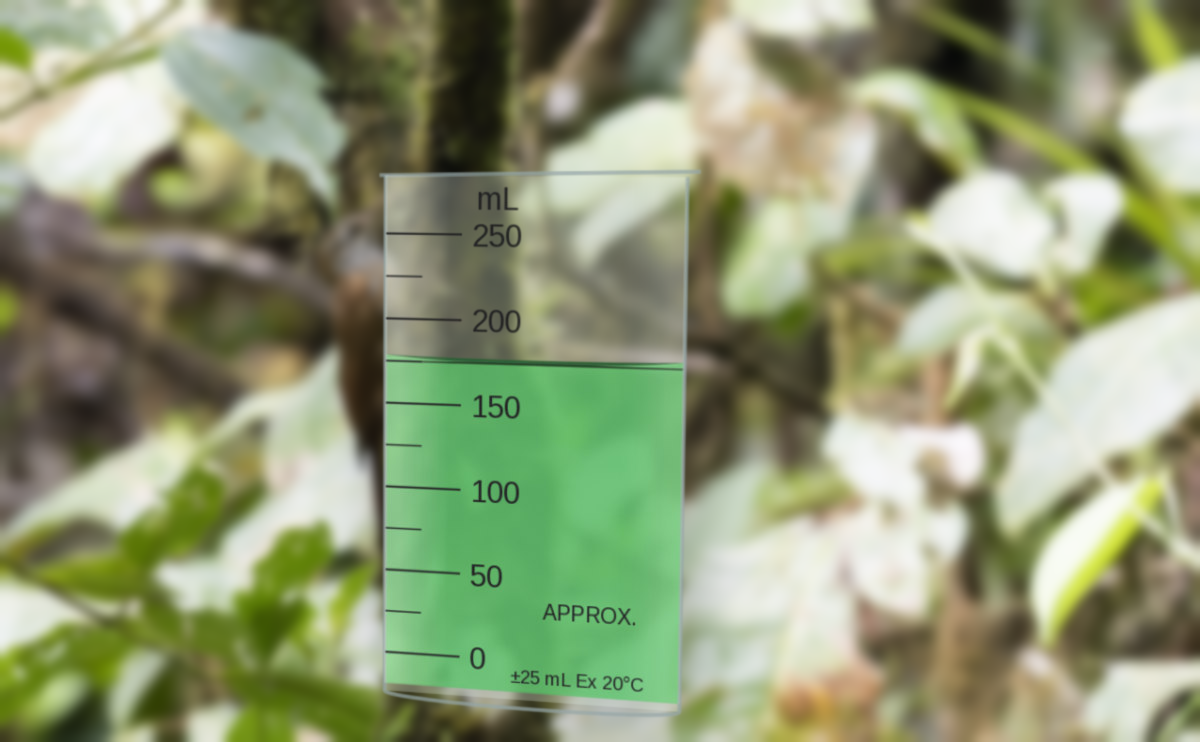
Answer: 175 mL
